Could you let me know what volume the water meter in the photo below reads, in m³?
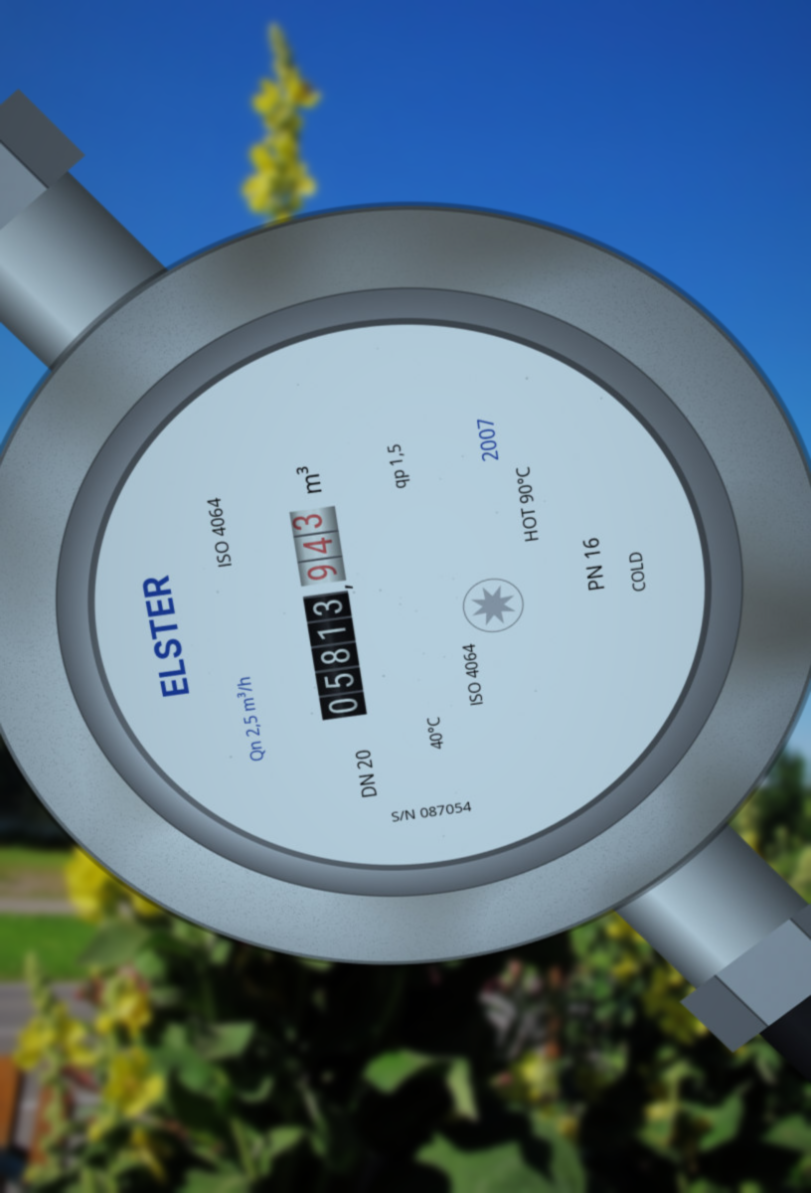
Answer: 5813.943 m³
